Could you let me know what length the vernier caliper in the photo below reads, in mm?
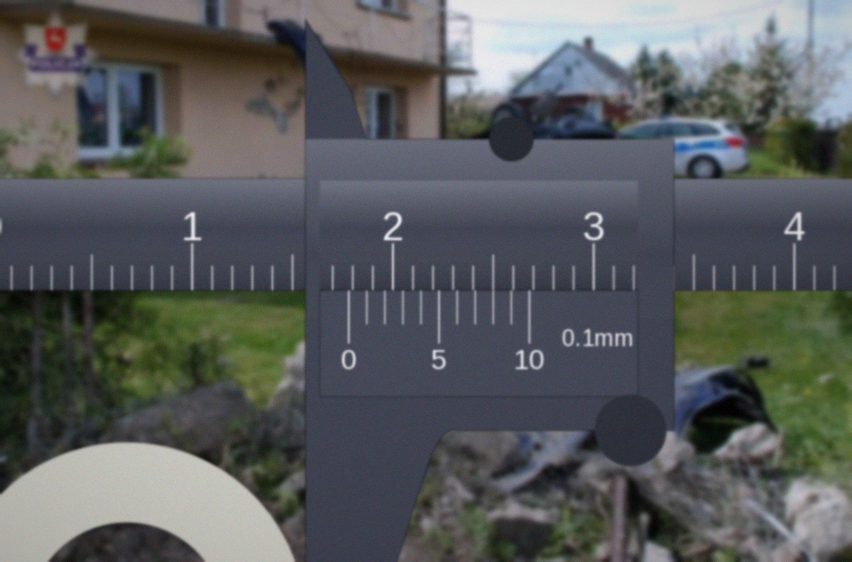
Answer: 17.8 mm
